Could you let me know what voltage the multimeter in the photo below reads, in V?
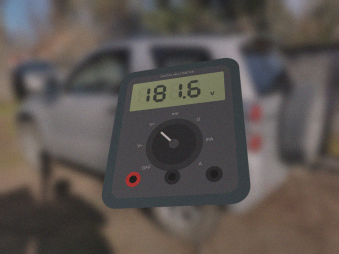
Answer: 181.6 V
